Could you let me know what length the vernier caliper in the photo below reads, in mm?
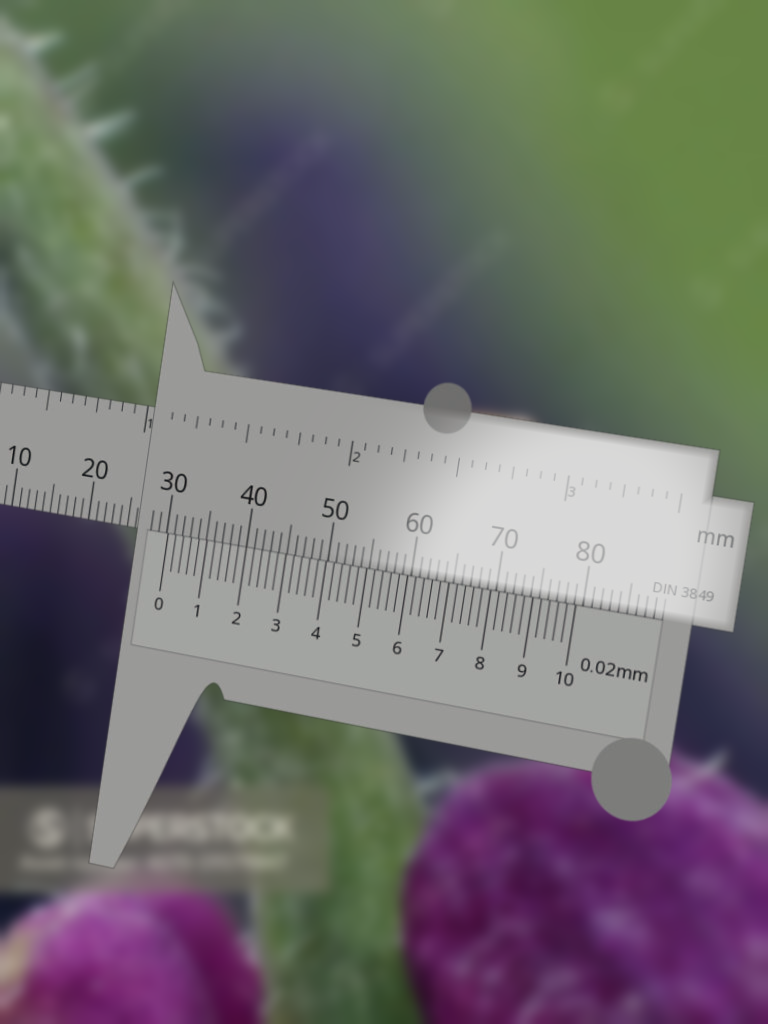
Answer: 30.2 mm
